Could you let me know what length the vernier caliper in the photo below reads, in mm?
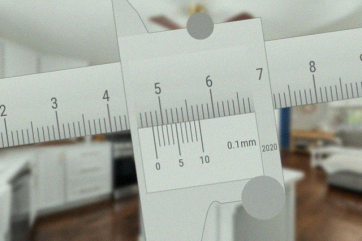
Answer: 48.0 mm
